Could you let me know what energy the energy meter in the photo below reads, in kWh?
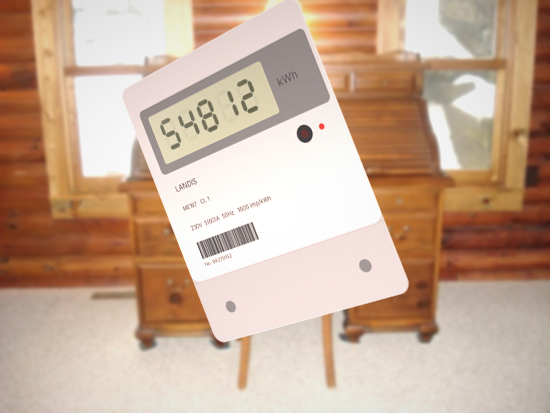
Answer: 54812 kWh
